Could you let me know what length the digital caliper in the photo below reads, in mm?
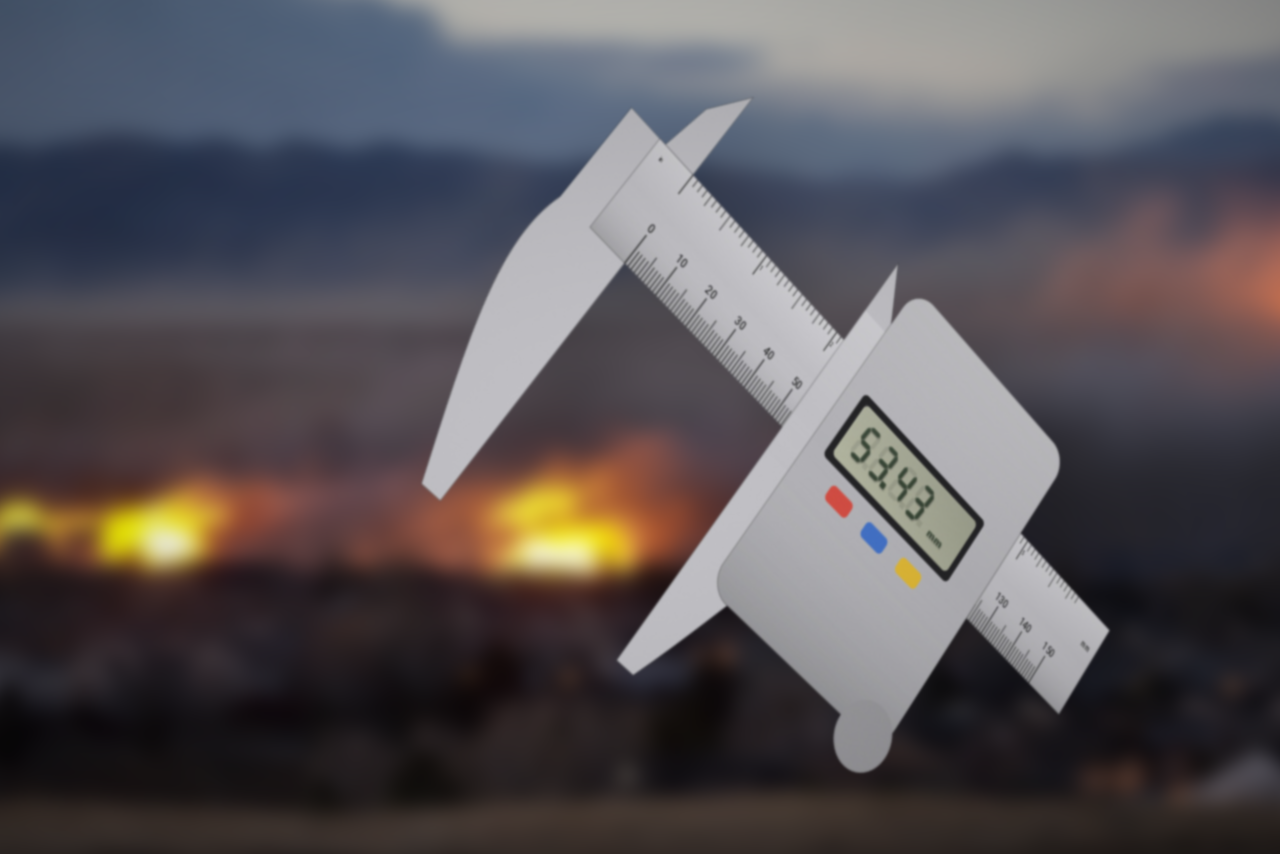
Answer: 53.43 mm
